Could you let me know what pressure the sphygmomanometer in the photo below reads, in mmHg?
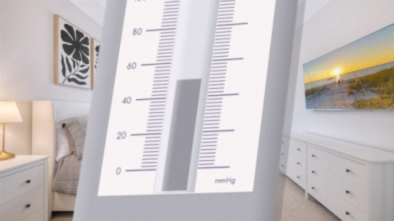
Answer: 50 mmHg
